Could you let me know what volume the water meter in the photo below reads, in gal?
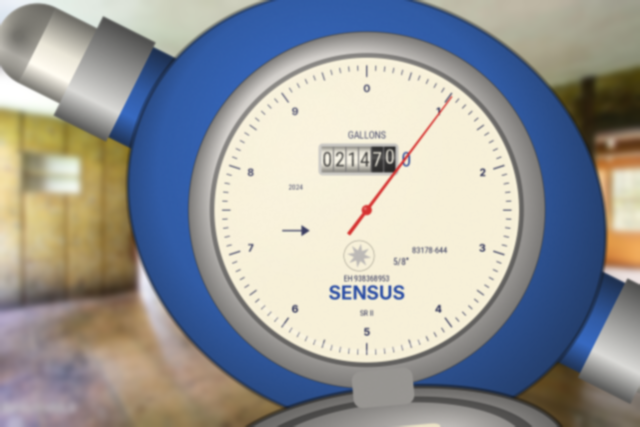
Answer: 214701.0 gal
